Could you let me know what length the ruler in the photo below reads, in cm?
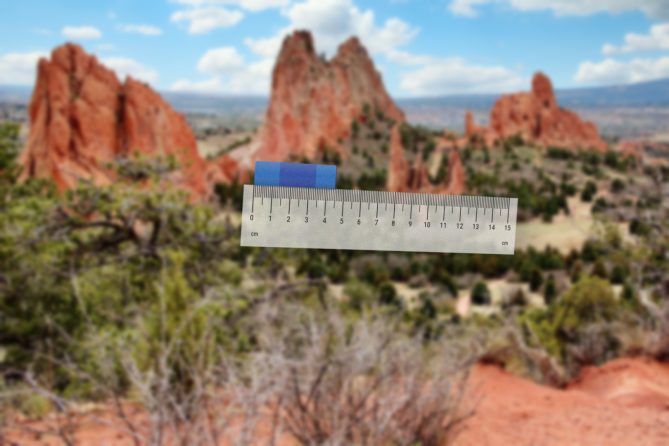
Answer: 4.5 cm
